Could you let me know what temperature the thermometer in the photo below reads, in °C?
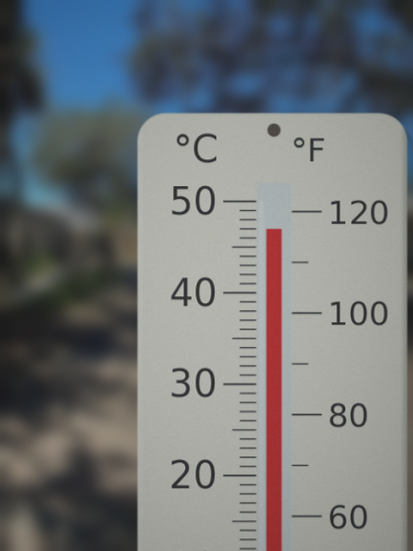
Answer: 47 °C
